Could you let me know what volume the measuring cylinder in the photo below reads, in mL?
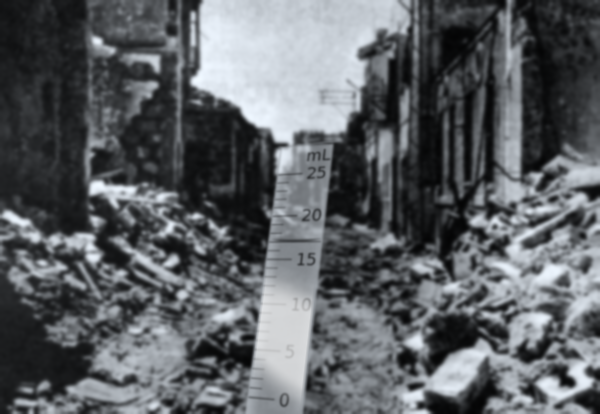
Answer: 17 mL
